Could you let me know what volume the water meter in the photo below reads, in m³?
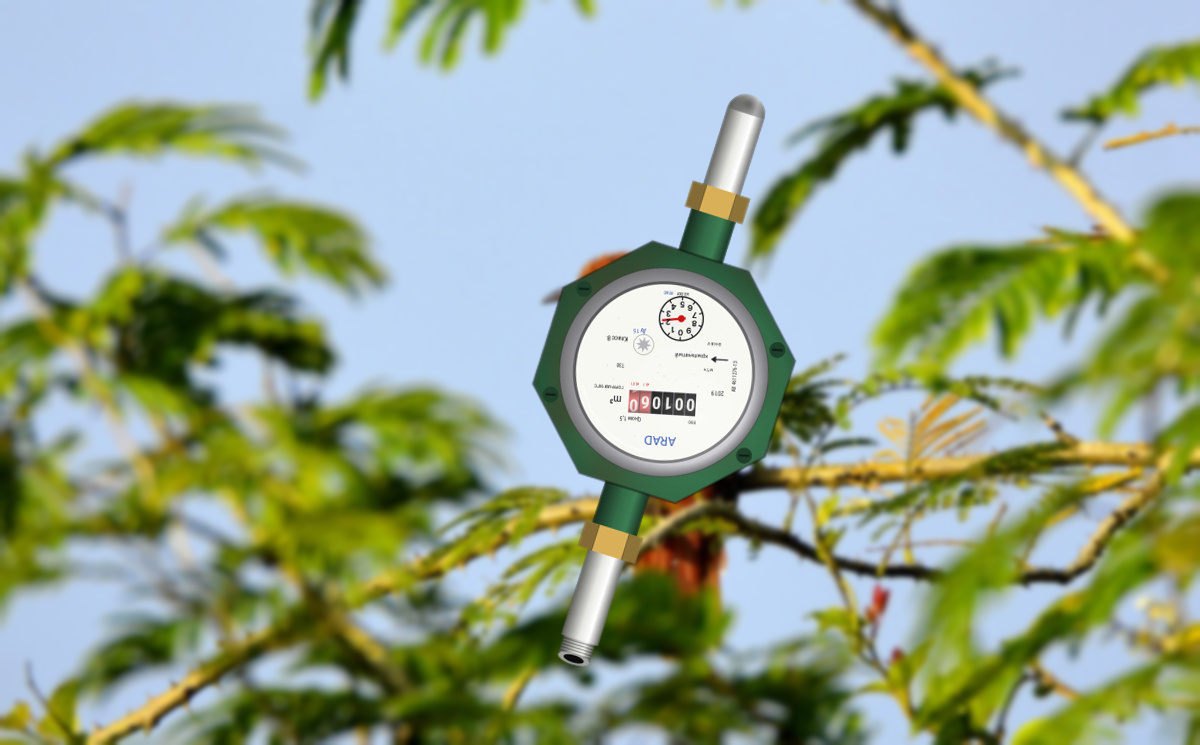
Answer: 10.602 m³
